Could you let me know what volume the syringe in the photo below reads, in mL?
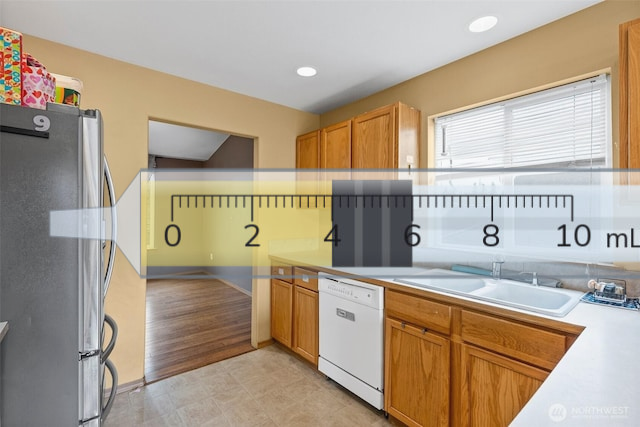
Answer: 4 mL
